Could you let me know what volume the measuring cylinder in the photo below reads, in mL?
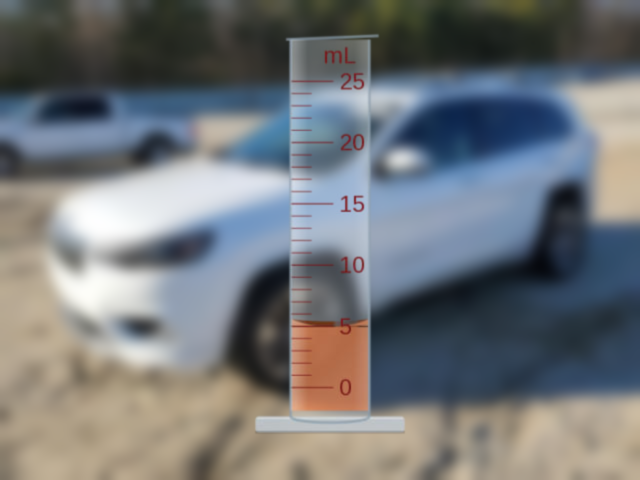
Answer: 5 mL
